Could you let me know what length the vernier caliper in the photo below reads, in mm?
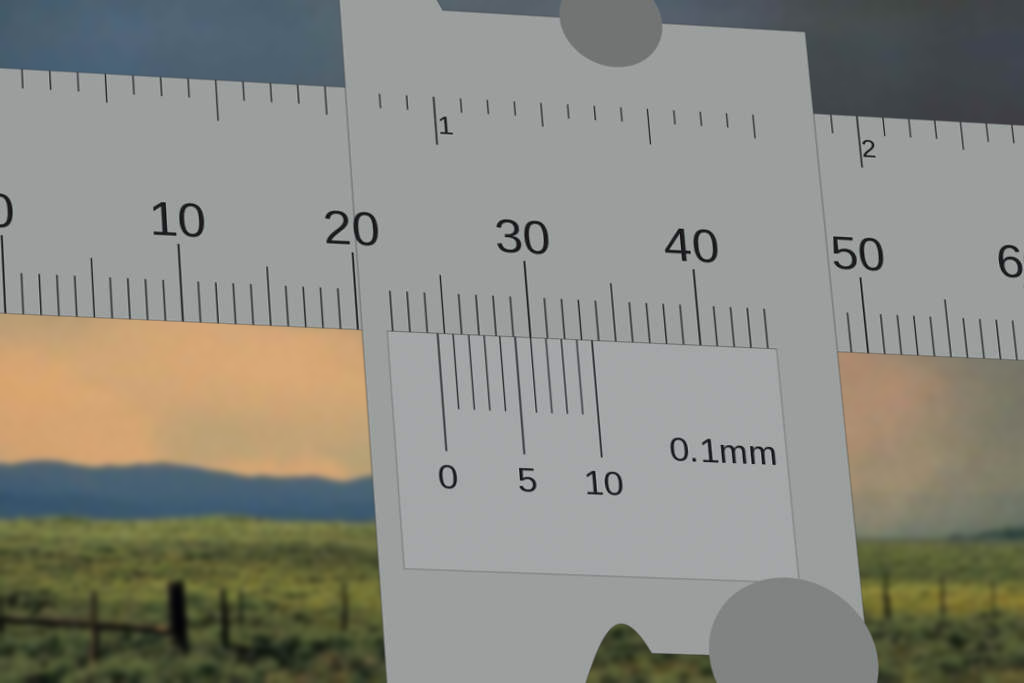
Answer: 24.6 mm
